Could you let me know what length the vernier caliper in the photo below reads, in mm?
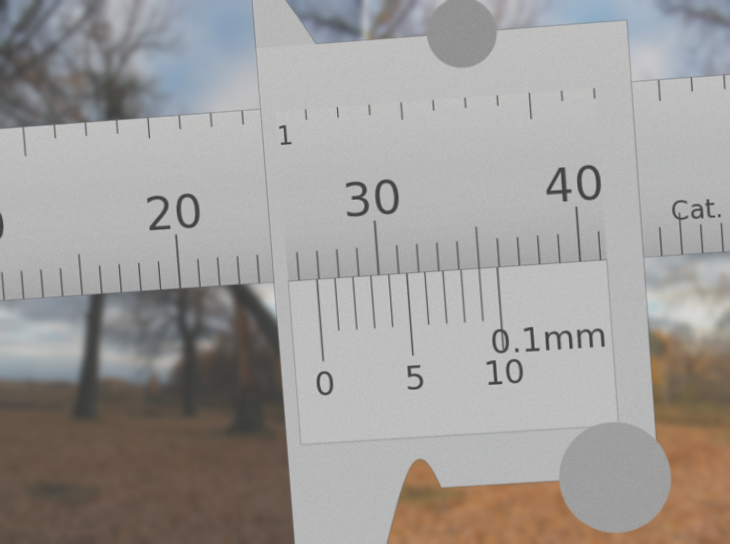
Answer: 26.9 mm
